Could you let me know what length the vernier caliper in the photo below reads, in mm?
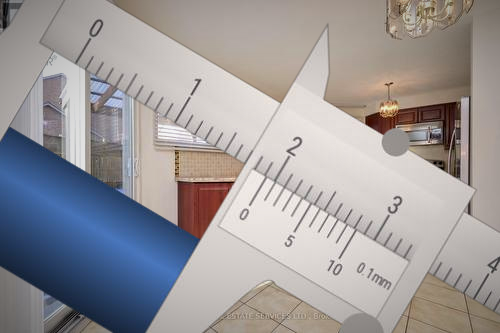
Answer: 19.2 mm
